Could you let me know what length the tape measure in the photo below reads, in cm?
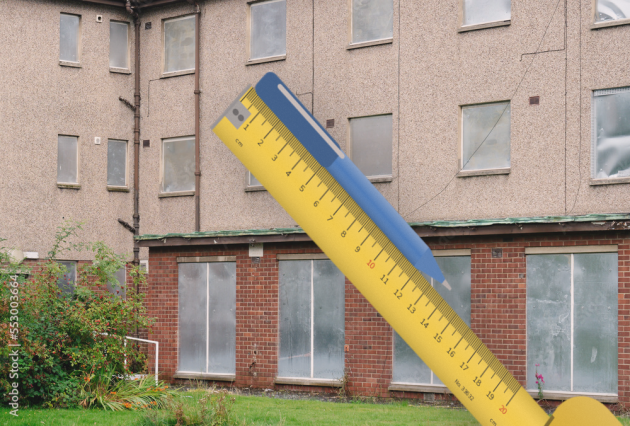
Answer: 14 cm
